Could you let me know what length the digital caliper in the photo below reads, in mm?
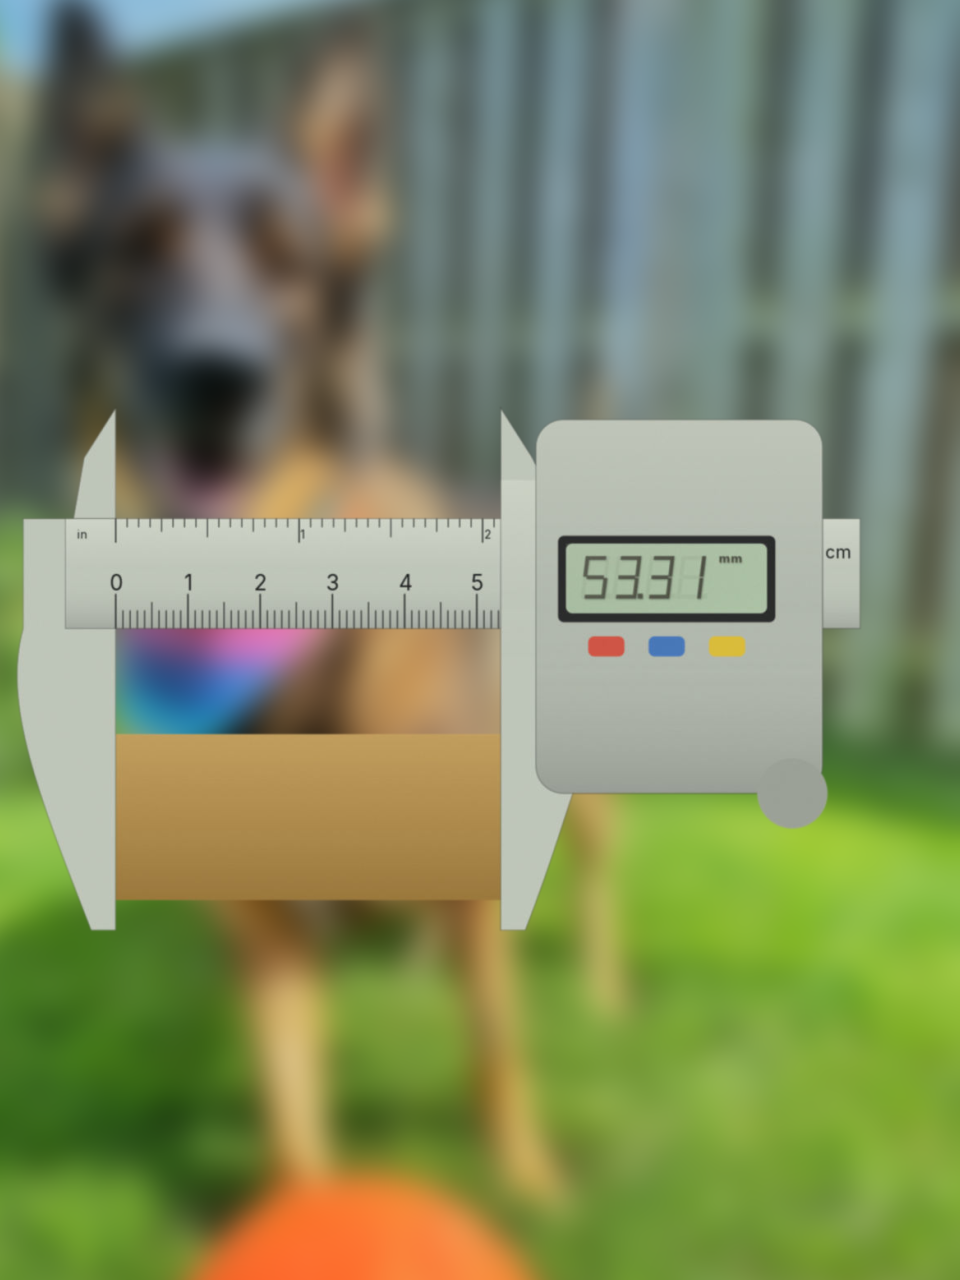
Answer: 53.31 mm
